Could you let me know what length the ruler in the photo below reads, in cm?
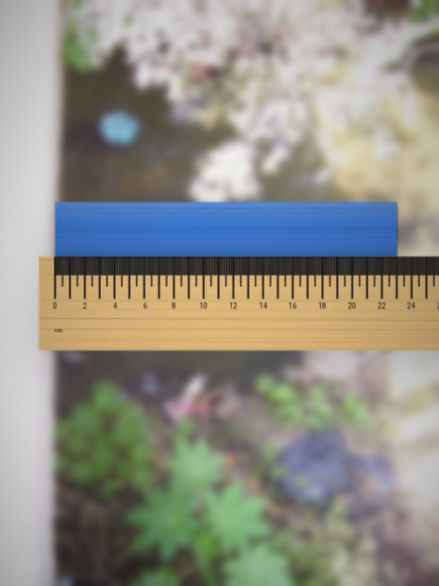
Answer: 23 cm
